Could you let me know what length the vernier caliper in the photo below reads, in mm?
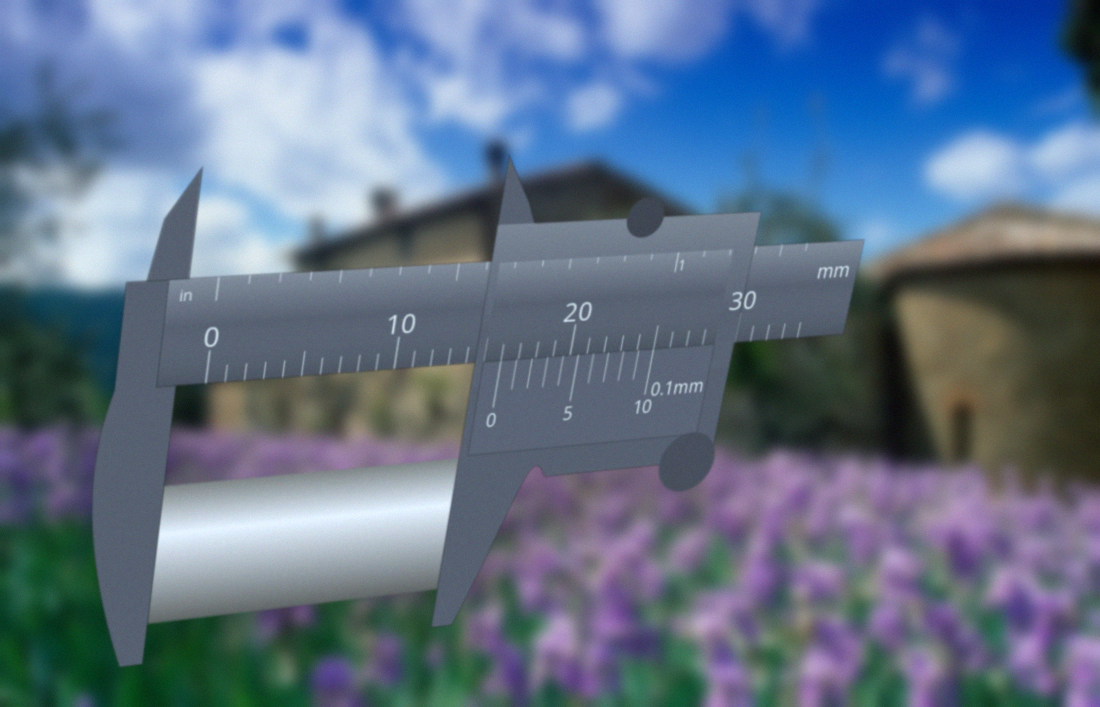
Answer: 16.0 mm
